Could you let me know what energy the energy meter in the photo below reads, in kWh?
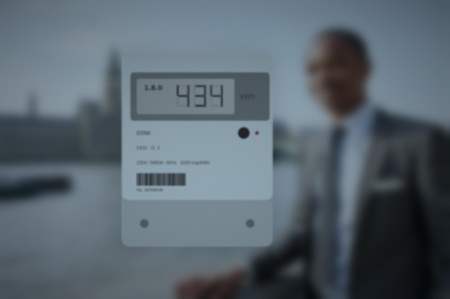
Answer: 434 kWh
